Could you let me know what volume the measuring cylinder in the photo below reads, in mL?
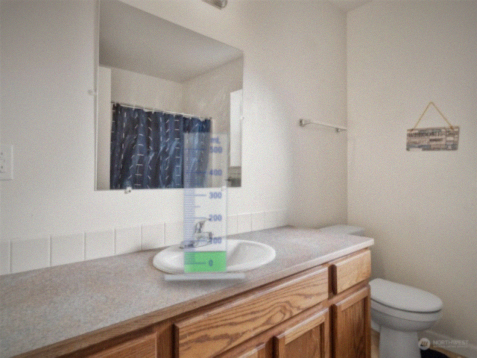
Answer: 50 mL
